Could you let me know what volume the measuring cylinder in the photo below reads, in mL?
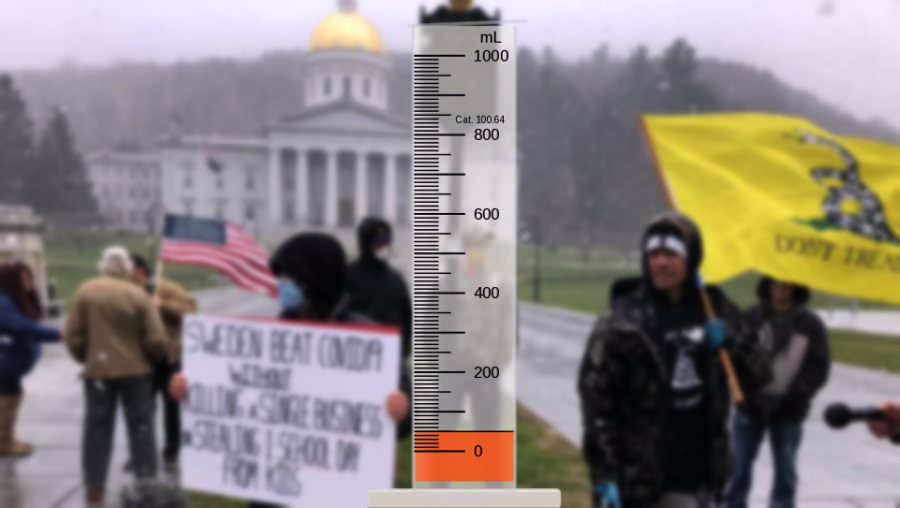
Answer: 50 mL
